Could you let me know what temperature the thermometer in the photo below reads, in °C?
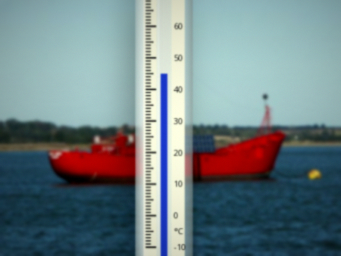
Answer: 45 °C
